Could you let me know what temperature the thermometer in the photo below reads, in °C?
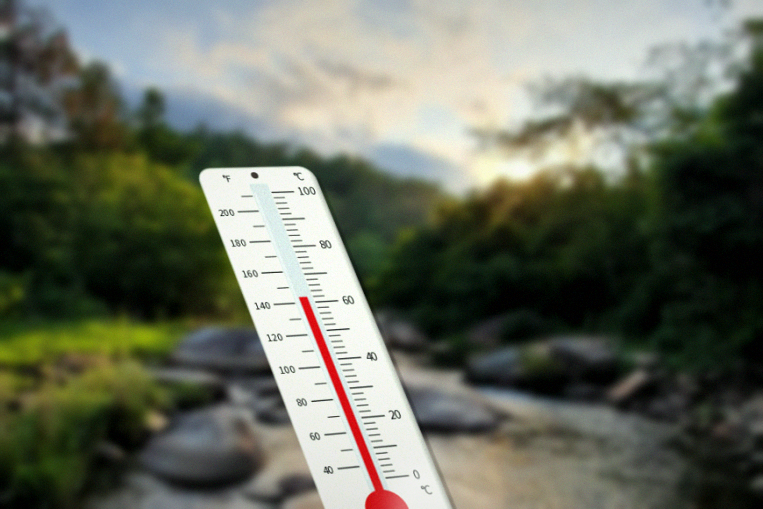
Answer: 62 °C
